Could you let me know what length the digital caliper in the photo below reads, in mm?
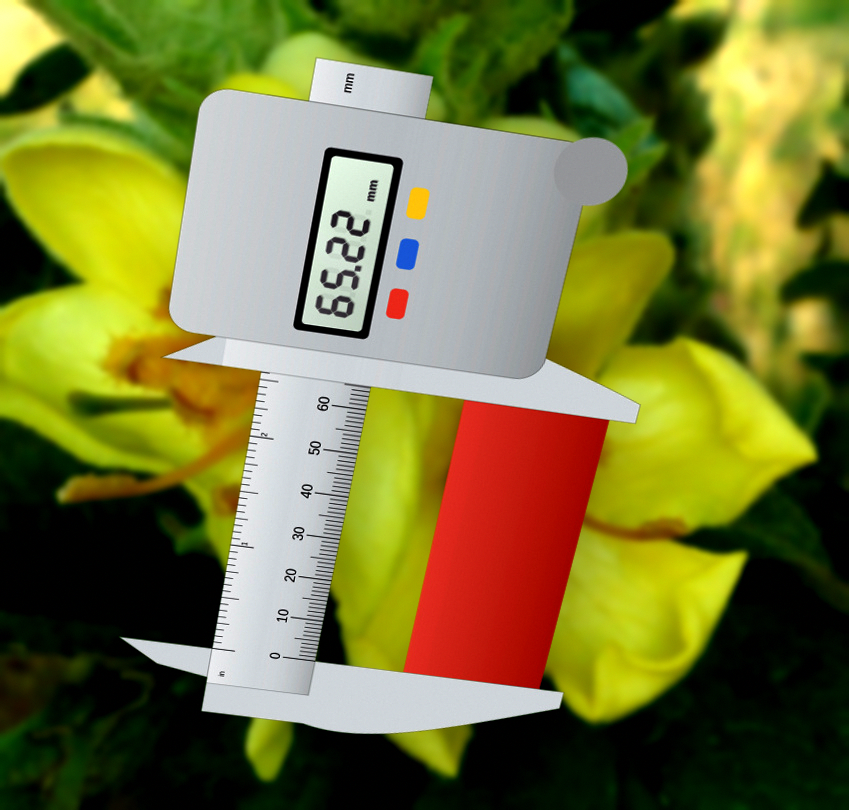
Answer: 65.22 mm
